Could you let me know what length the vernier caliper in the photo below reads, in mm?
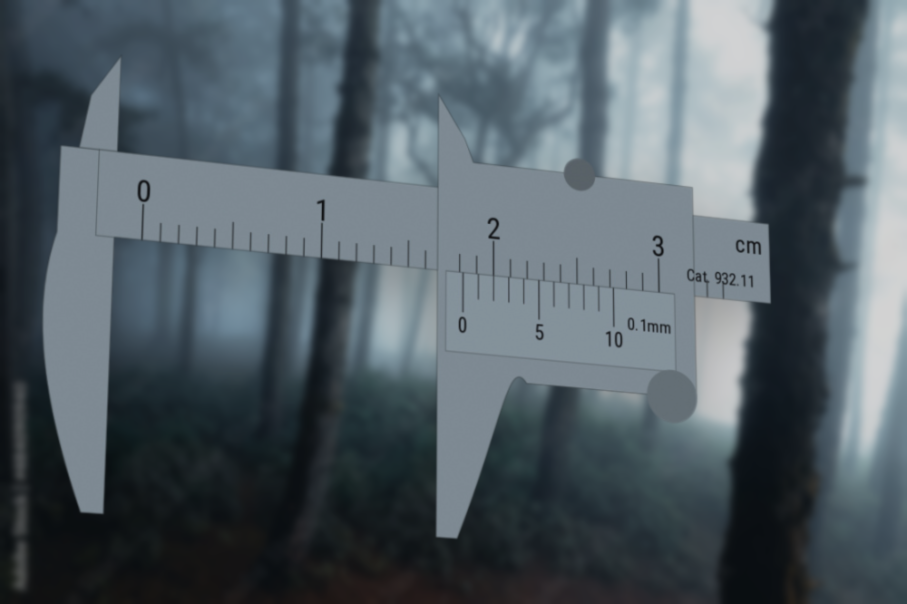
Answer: 18.2 mm
